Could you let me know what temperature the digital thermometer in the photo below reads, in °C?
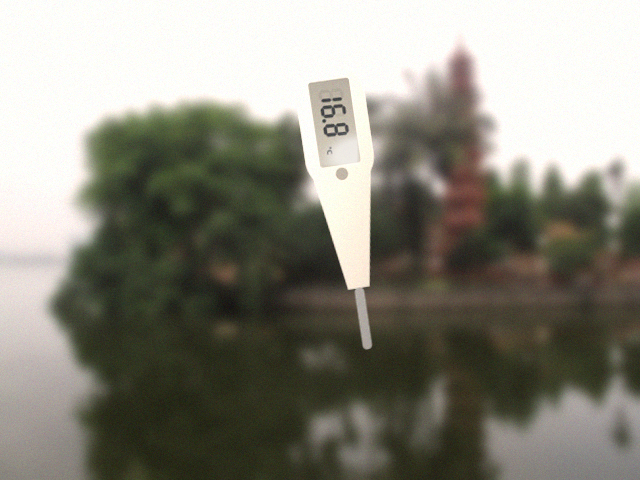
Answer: 16.8 °C
